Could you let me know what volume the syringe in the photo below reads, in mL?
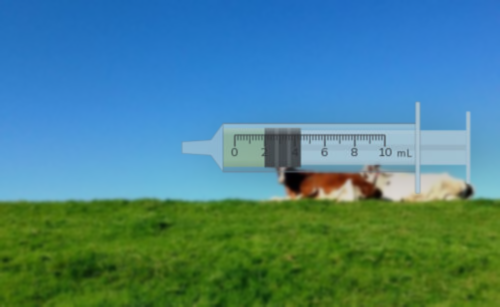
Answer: 2 mL
